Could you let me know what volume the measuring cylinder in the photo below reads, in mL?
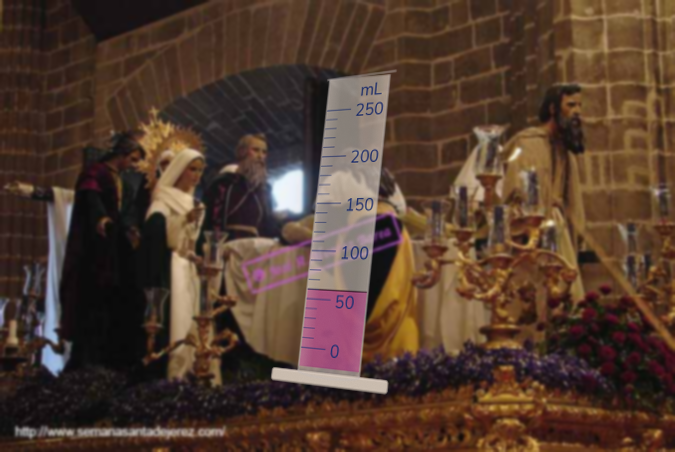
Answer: 60 mL
